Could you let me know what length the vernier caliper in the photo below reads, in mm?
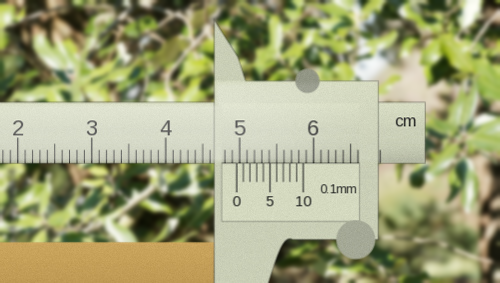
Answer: 49.6 mm
